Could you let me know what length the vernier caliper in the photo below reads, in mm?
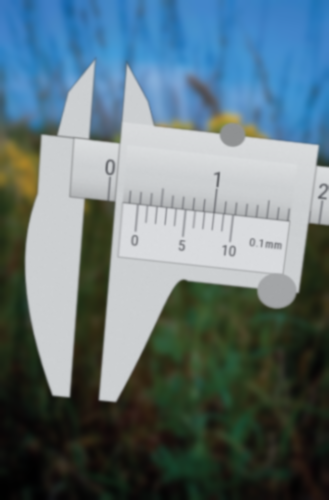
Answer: 2.8 mm
